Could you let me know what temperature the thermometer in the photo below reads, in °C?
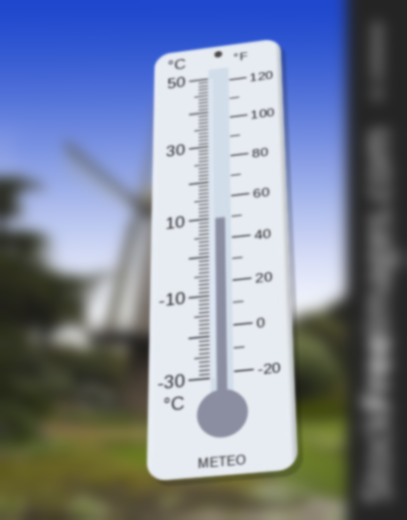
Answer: 10 °C
